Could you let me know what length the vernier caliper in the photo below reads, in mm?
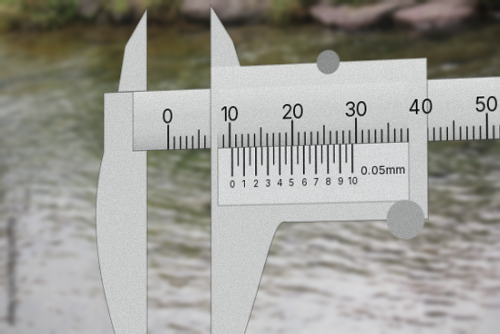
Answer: 10.4 mm
